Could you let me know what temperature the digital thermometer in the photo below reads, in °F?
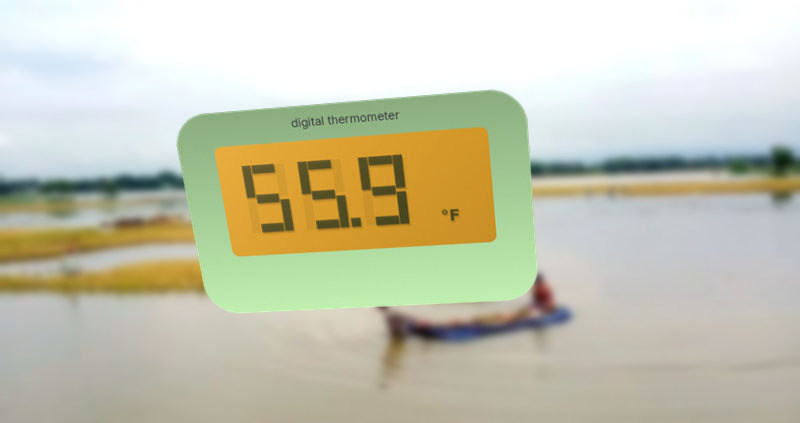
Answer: 55.9 °F
